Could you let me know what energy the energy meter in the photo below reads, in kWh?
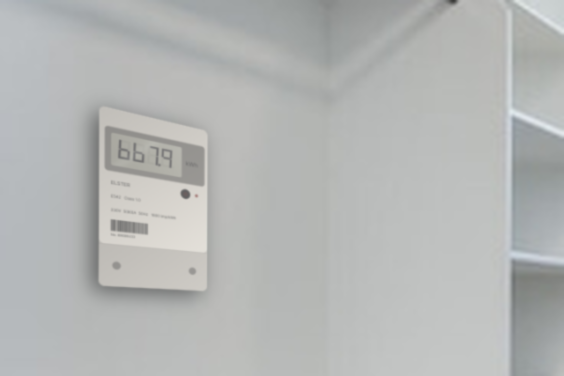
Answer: 667.9 kWh
